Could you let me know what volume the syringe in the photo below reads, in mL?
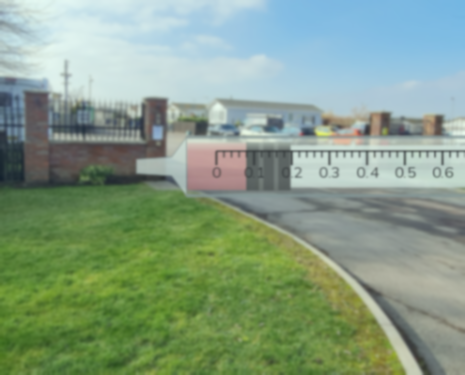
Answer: 0.08 mL
